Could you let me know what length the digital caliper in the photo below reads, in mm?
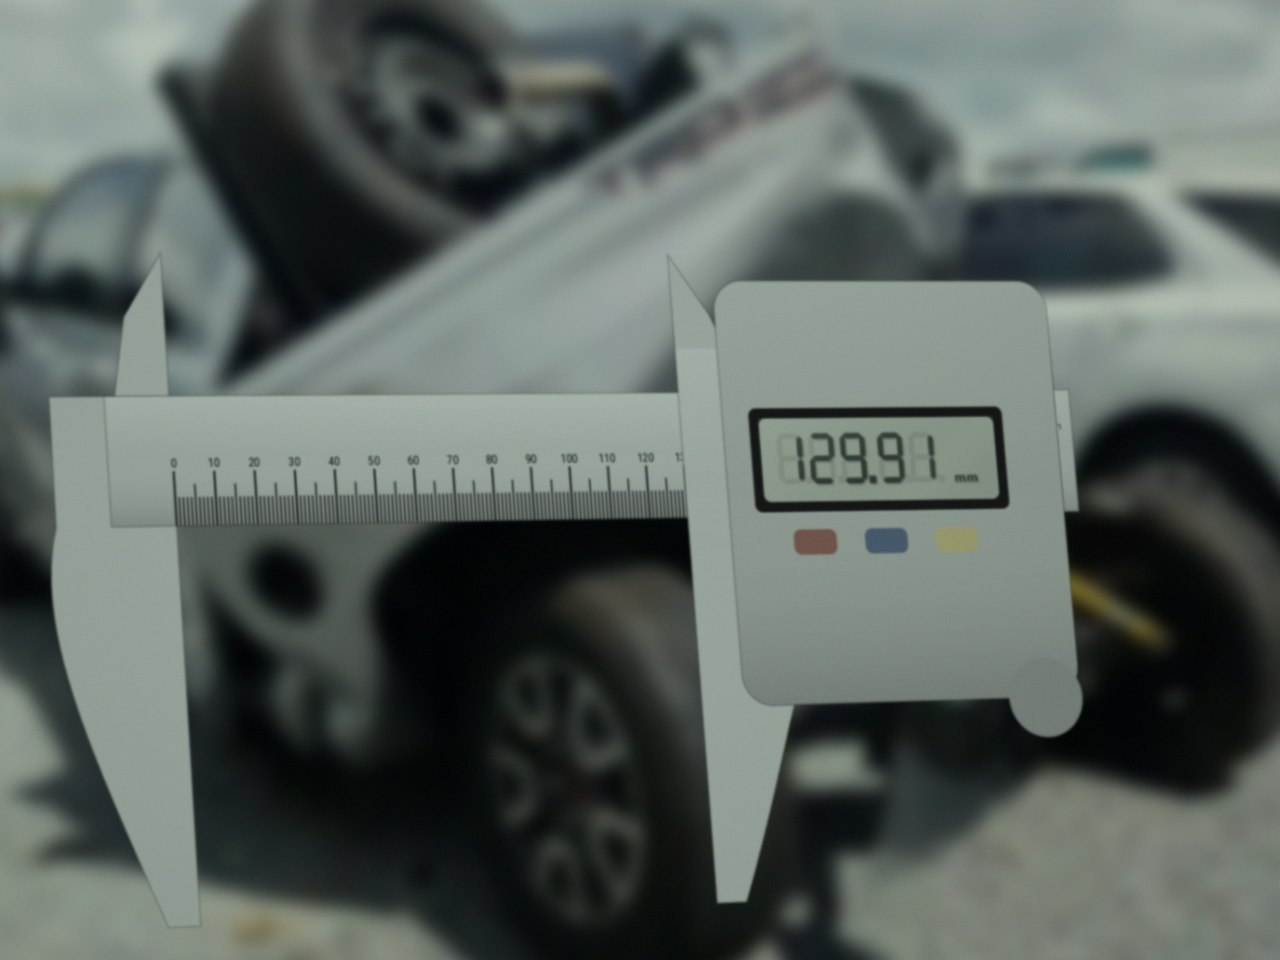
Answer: 129.91 mm
